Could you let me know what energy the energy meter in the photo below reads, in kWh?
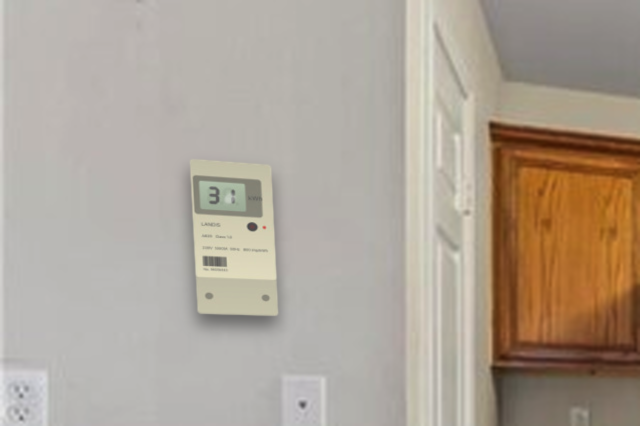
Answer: 31 kWh
